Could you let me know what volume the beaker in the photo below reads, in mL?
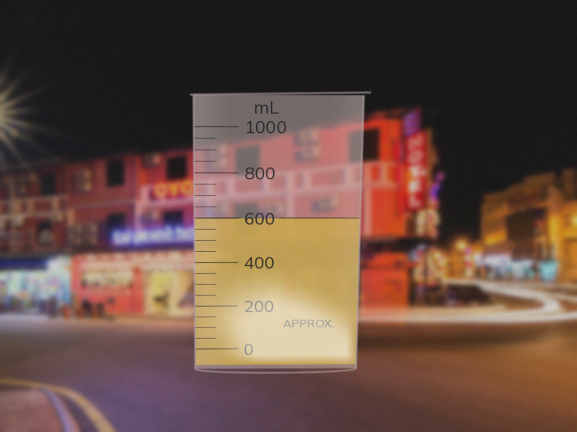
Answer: 600 mL
